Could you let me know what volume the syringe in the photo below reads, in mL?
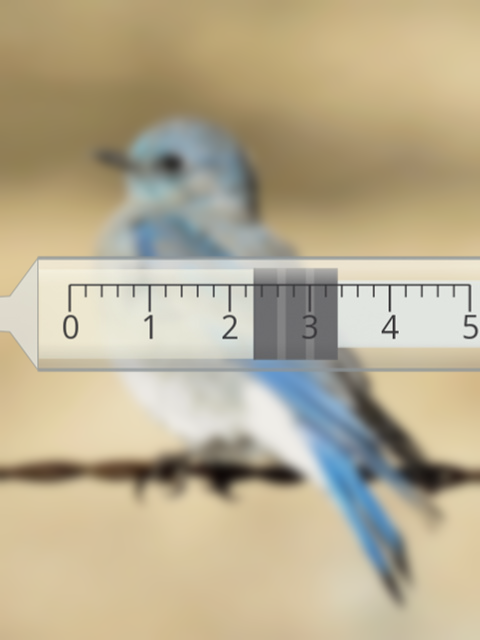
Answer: 2.3 mL
